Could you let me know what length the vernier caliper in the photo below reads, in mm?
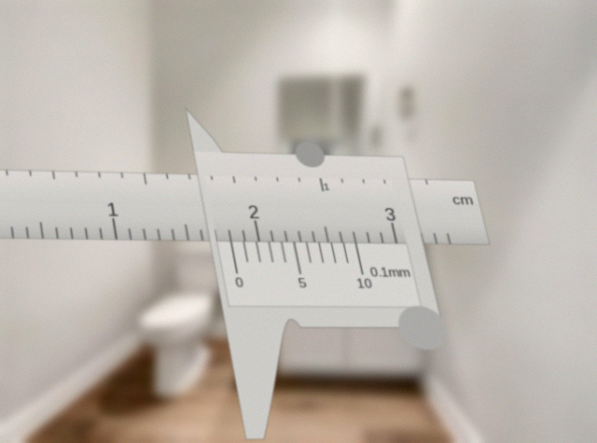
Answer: 18.0 mm
